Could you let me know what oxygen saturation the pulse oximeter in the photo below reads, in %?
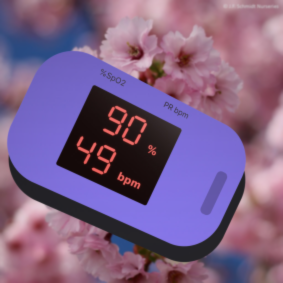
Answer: 90 %
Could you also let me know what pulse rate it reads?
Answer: 49 bpm
